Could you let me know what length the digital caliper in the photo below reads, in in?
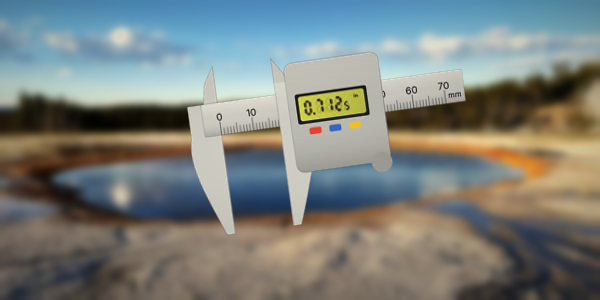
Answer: 0.7125 in
